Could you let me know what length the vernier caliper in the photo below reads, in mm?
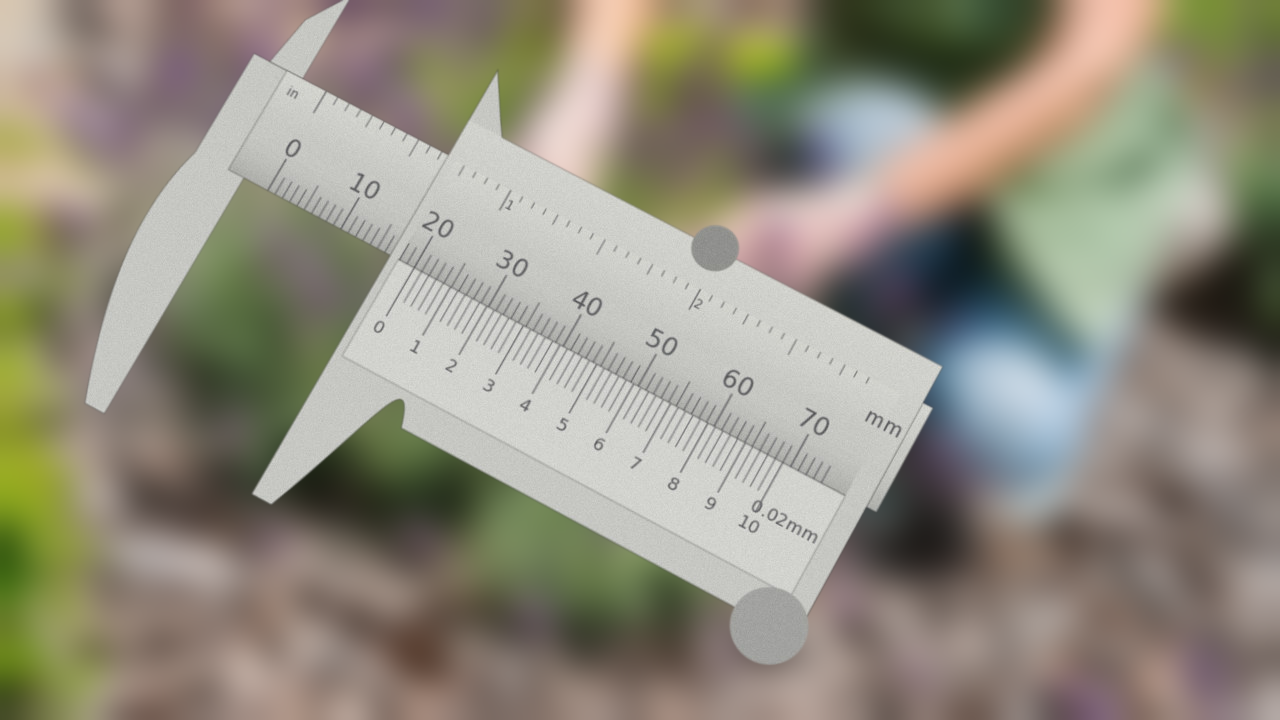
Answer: 20.0 mm
